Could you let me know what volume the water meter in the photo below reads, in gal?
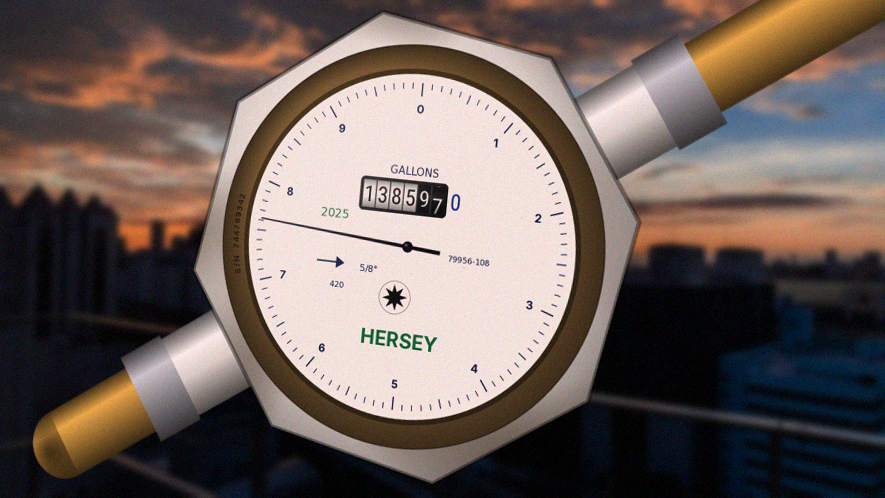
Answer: 1385967.6 gal
